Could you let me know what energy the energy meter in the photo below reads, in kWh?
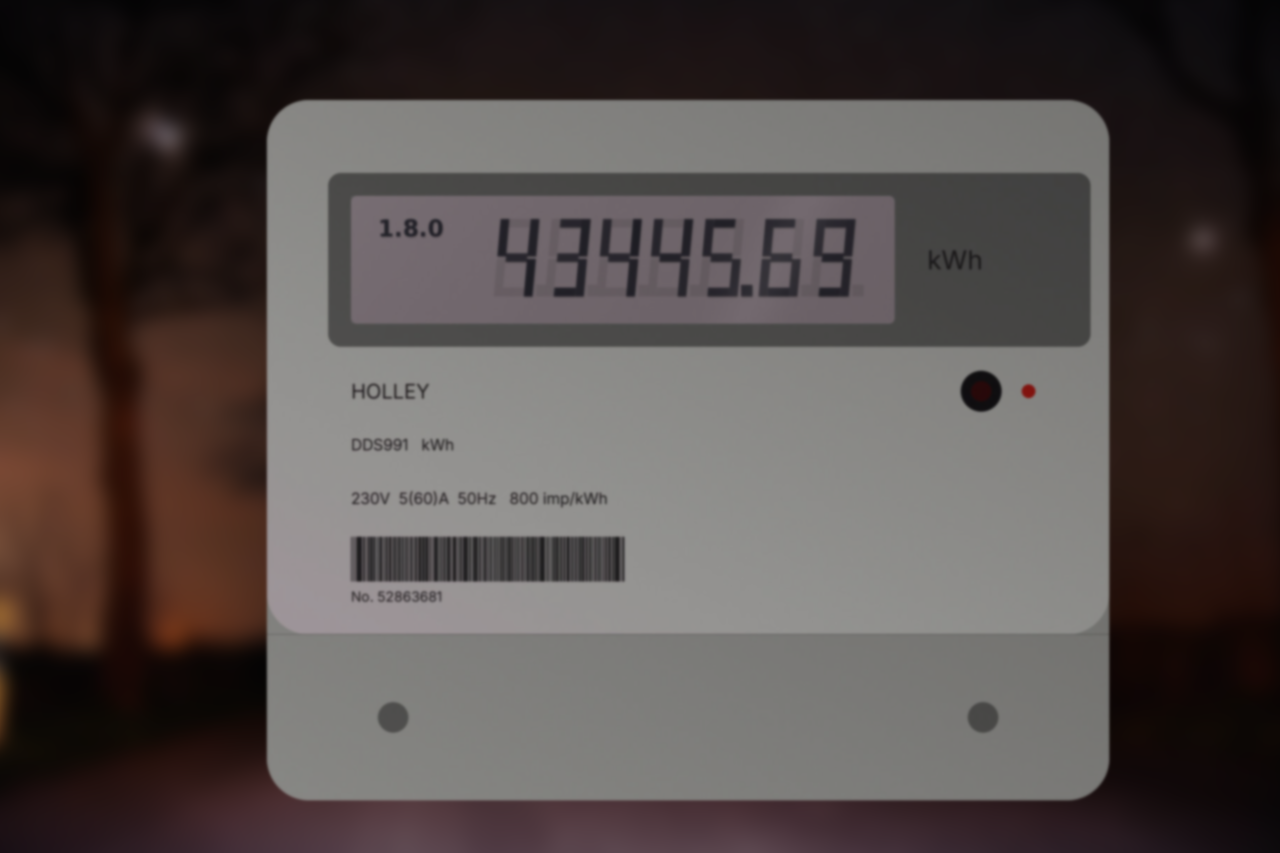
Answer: 43445.69 kWh
